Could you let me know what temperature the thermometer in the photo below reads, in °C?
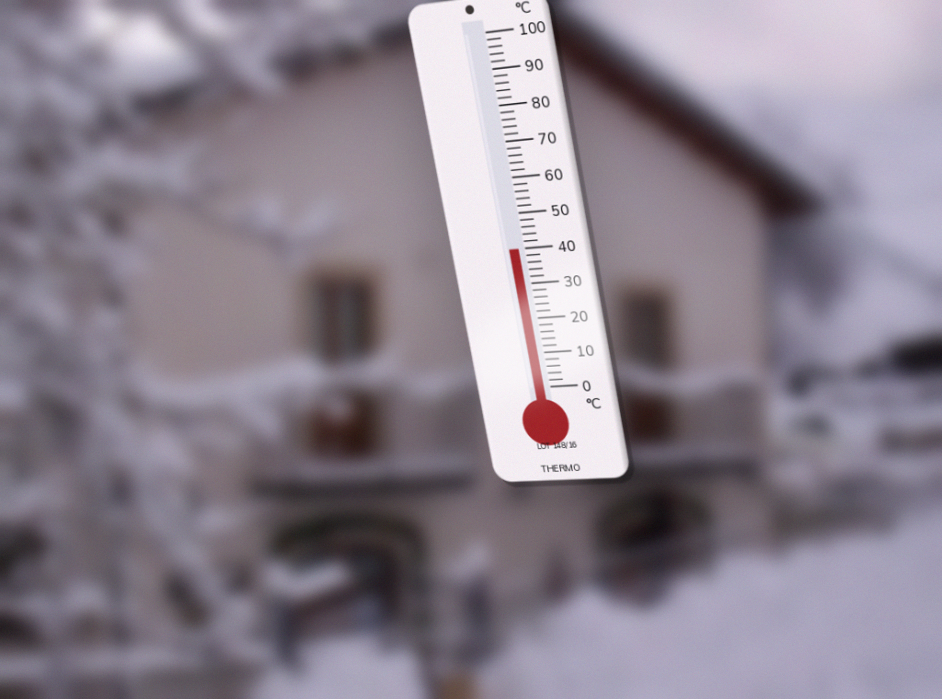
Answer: 40 °C
